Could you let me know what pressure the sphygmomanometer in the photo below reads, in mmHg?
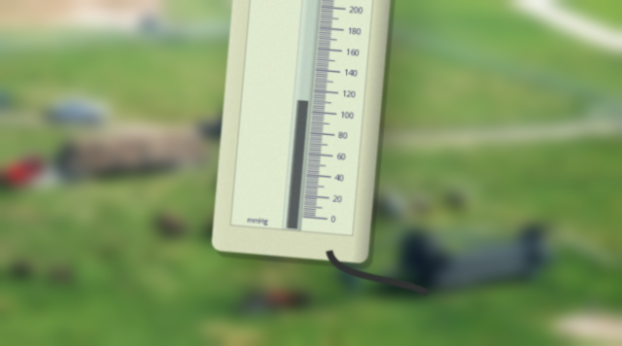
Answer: 110 mmHg
